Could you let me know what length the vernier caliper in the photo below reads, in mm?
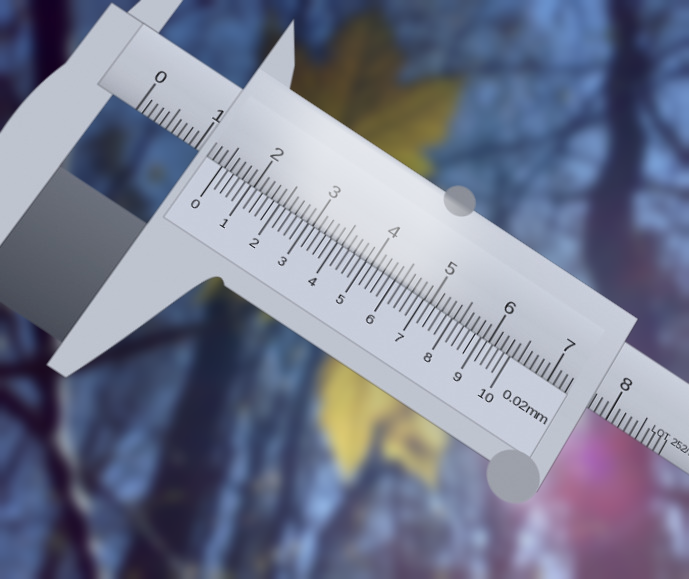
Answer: 14.6 mm
